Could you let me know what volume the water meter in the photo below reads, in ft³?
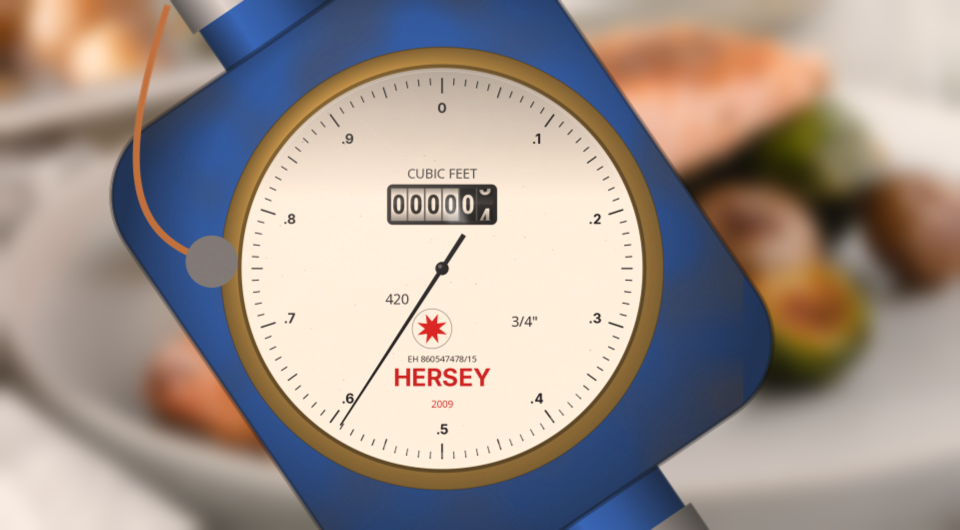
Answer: 3.59 ft³
